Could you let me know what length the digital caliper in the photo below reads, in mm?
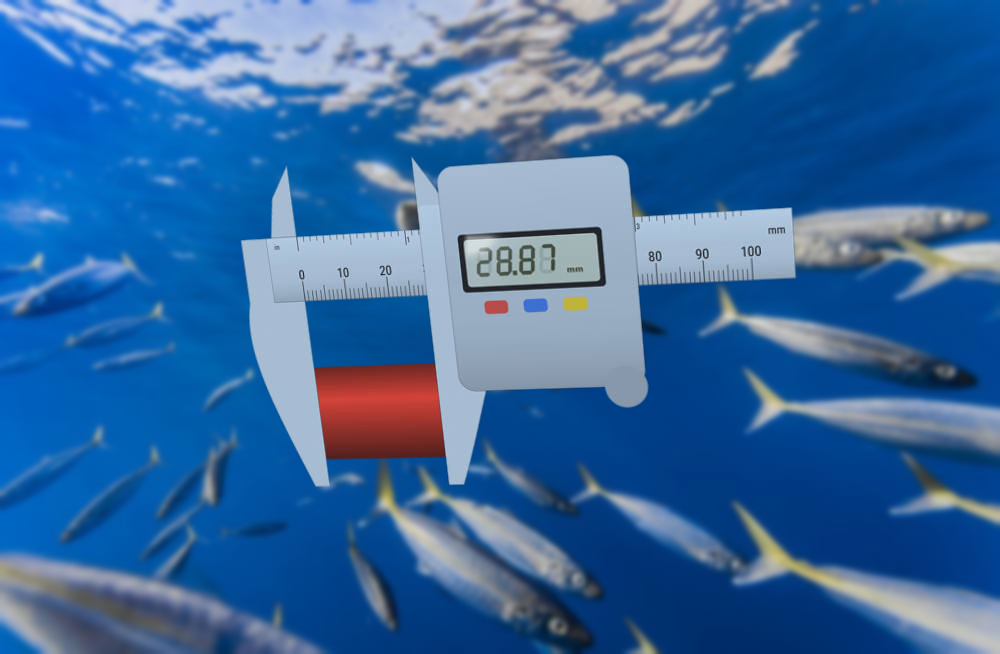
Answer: 28.87 mm
